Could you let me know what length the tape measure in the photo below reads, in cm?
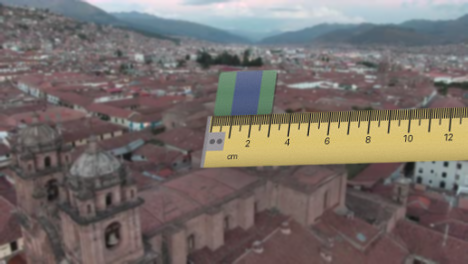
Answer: 3 cm
